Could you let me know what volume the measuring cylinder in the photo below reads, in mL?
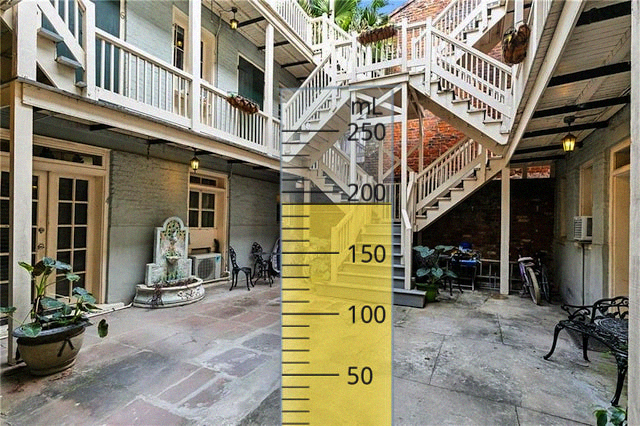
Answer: 190 mL
